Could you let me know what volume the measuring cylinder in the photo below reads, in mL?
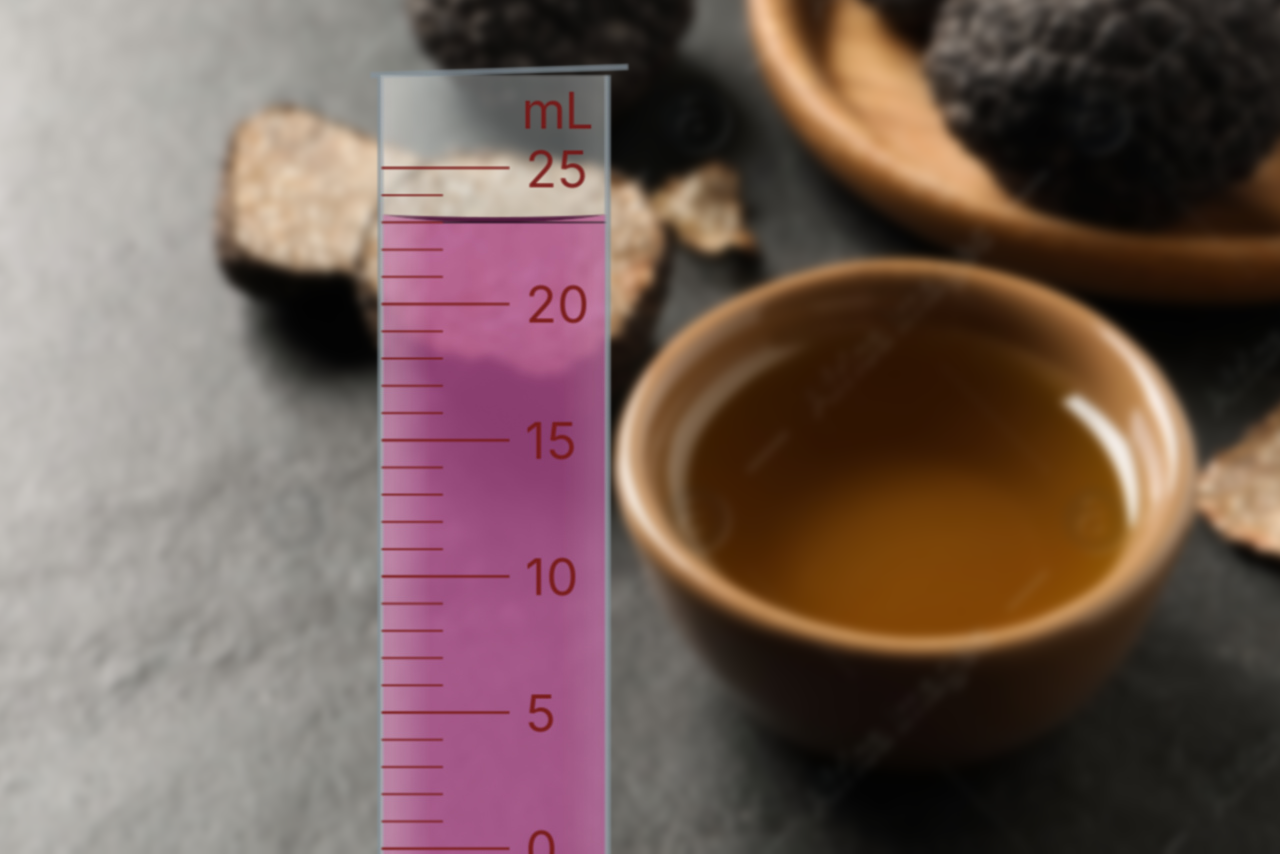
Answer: 23 mL
